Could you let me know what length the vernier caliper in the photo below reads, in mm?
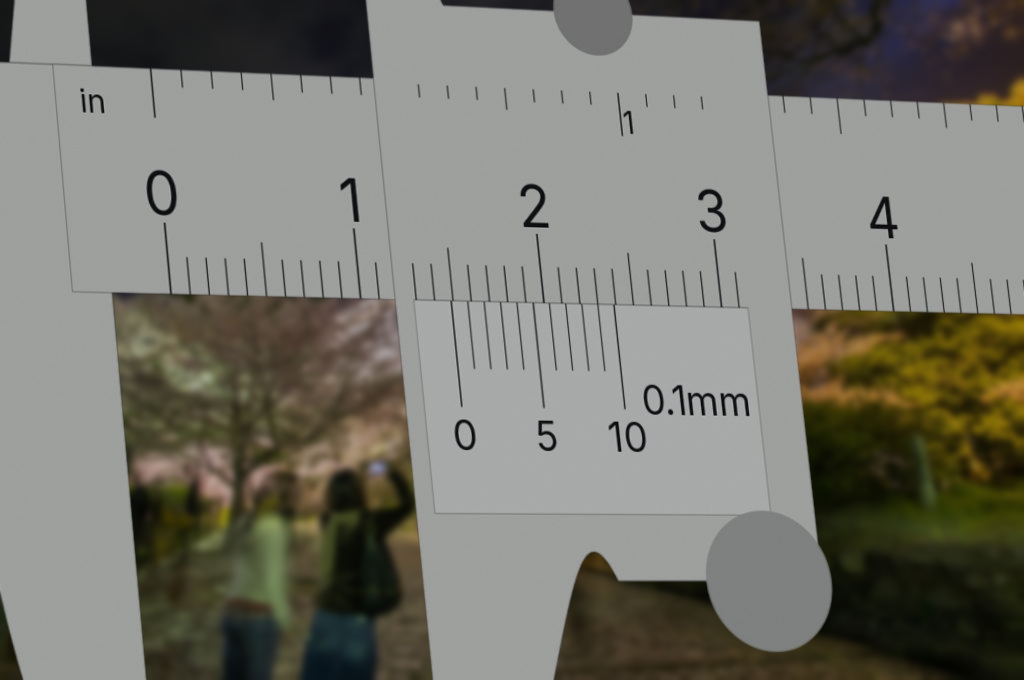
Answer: 14.9 mm
